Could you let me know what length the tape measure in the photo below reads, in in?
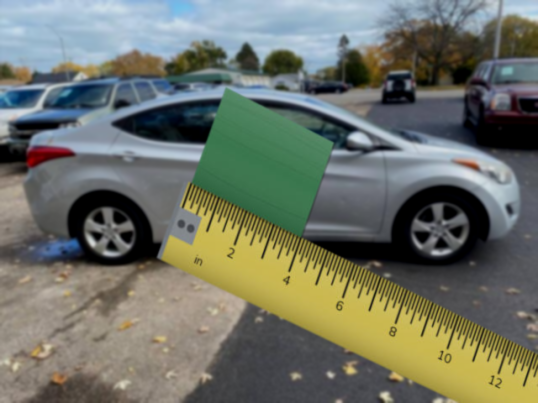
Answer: 4 in
